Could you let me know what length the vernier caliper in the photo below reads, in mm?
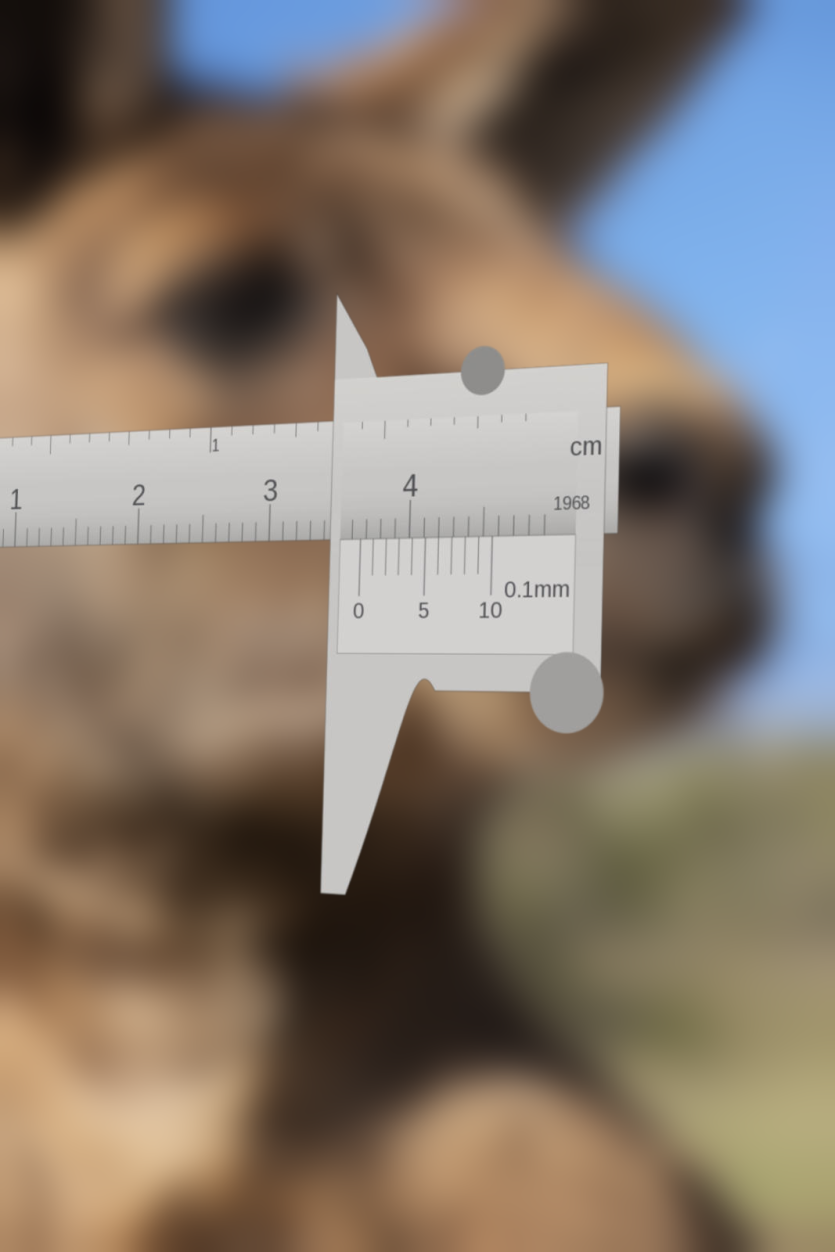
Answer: 36.6 mm
